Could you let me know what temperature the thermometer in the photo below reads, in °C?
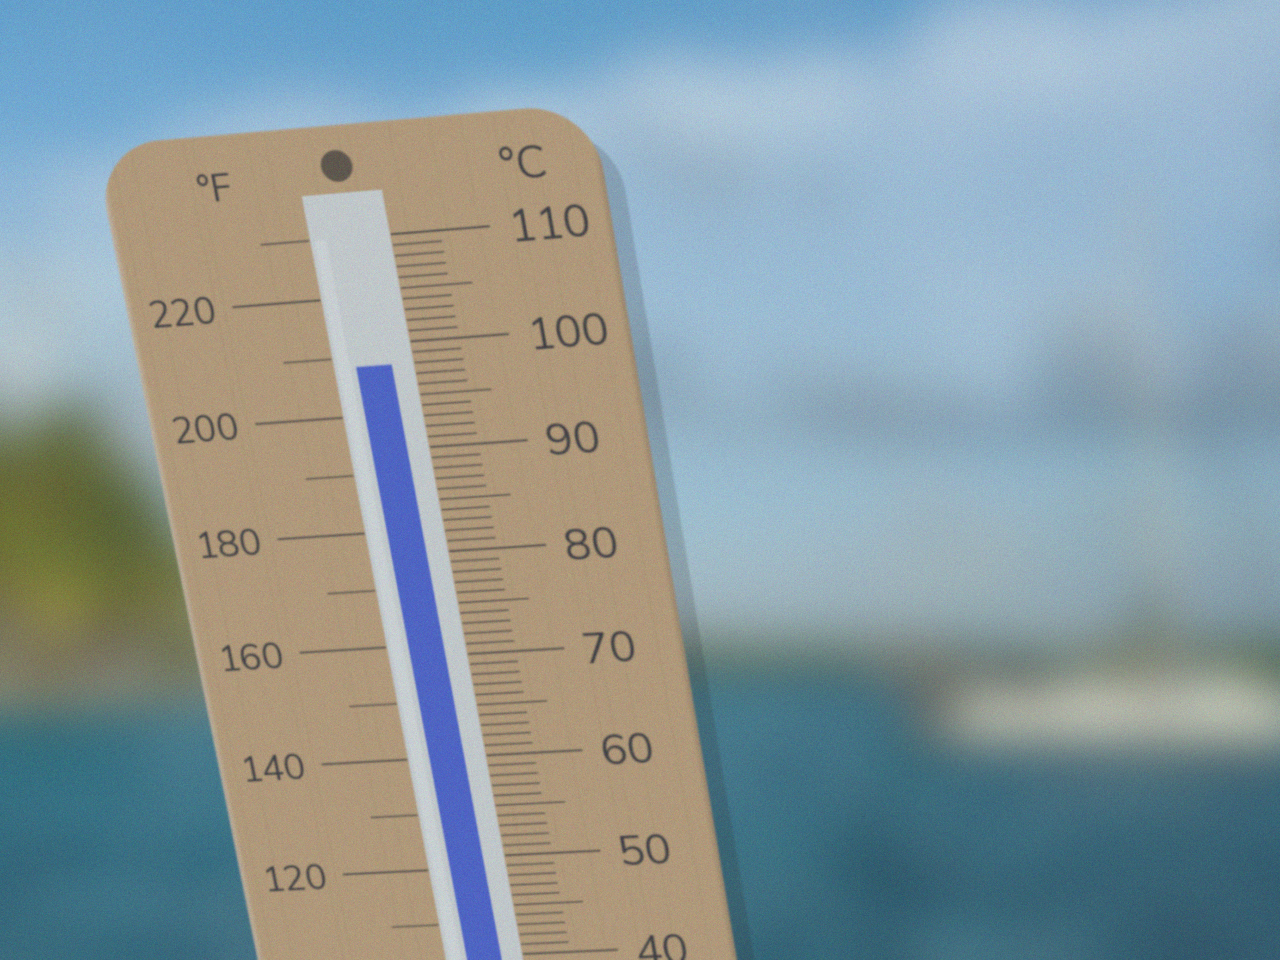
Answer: 98 °C
